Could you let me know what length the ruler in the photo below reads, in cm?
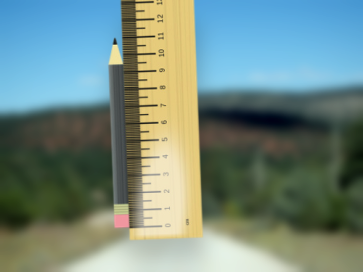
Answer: 11 cm
